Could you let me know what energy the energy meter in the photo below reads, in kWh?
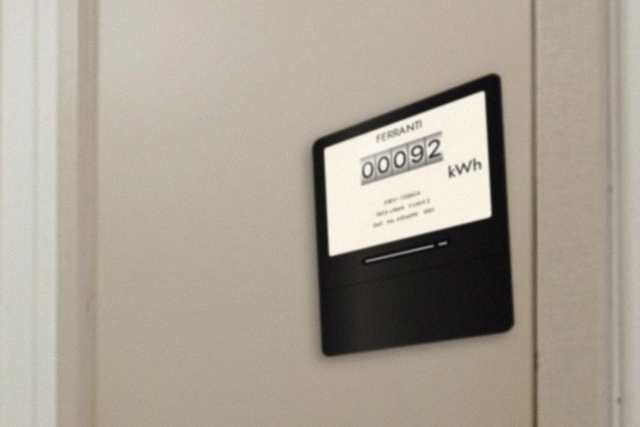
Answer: 92 kWh
